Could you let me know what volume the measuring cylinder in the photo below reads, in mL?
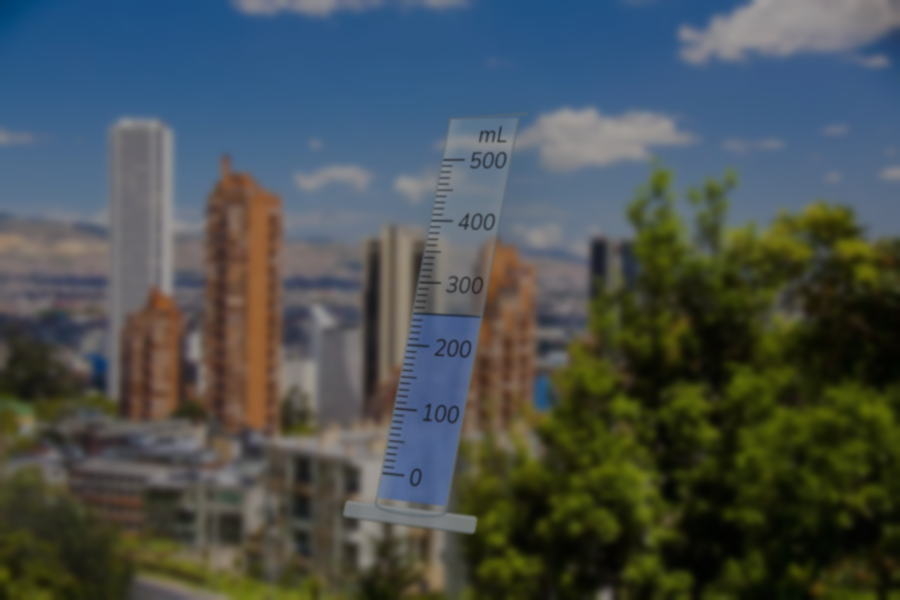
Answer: 250 mL
